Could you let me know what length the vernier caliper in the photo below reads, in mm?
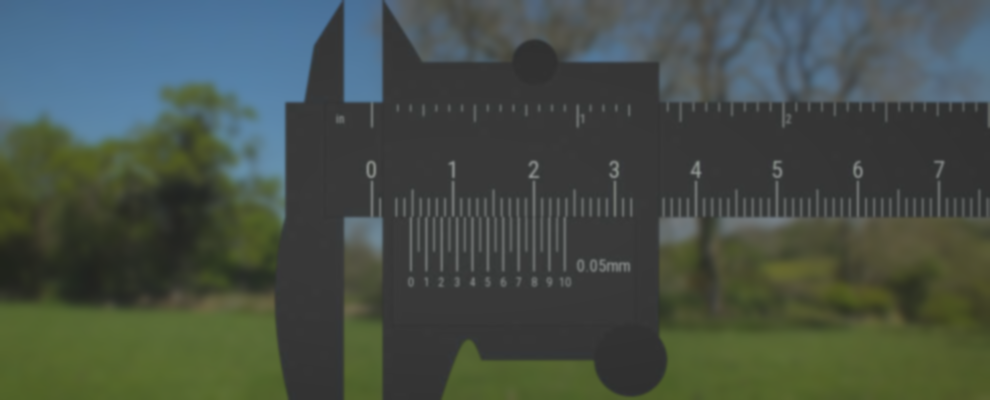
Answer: 4.8 mm
